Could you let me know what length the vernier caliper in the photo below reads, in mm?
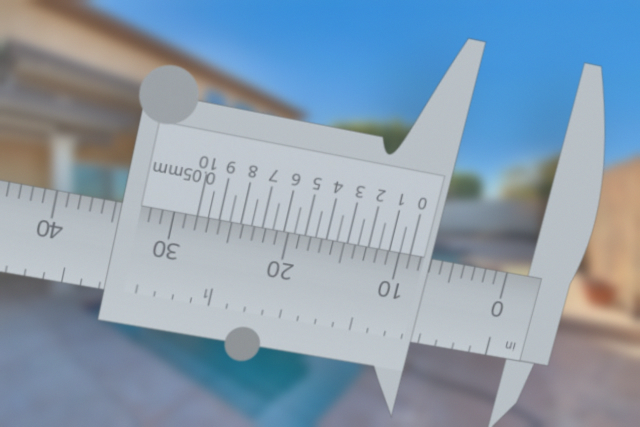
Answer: 9.0 mm
